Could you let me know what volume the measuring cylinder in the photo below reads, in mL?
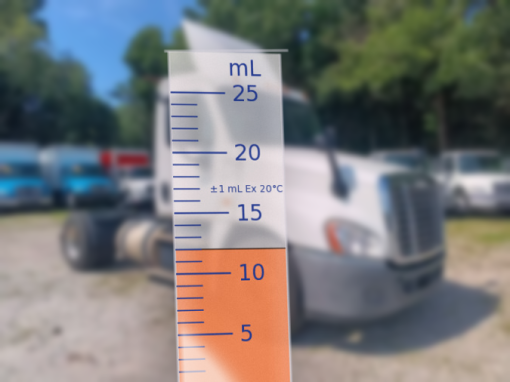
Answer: 12 mL
